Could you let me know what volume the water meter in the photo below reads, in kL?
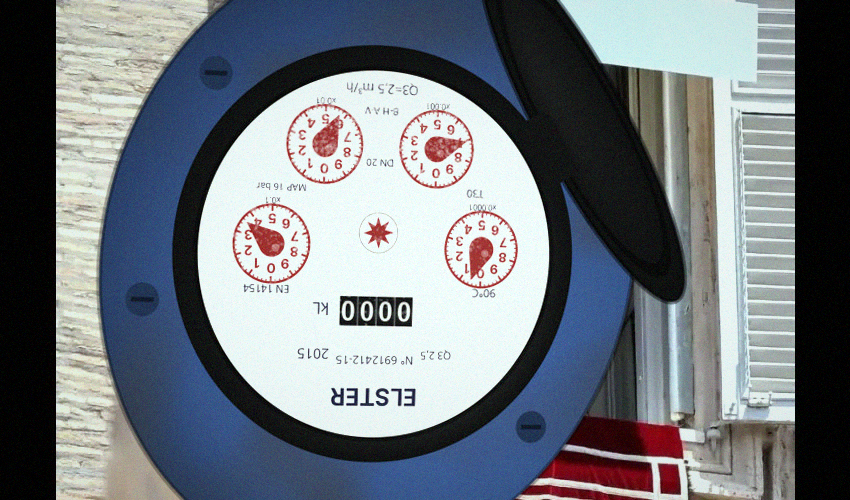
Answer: 0.3570 kL
